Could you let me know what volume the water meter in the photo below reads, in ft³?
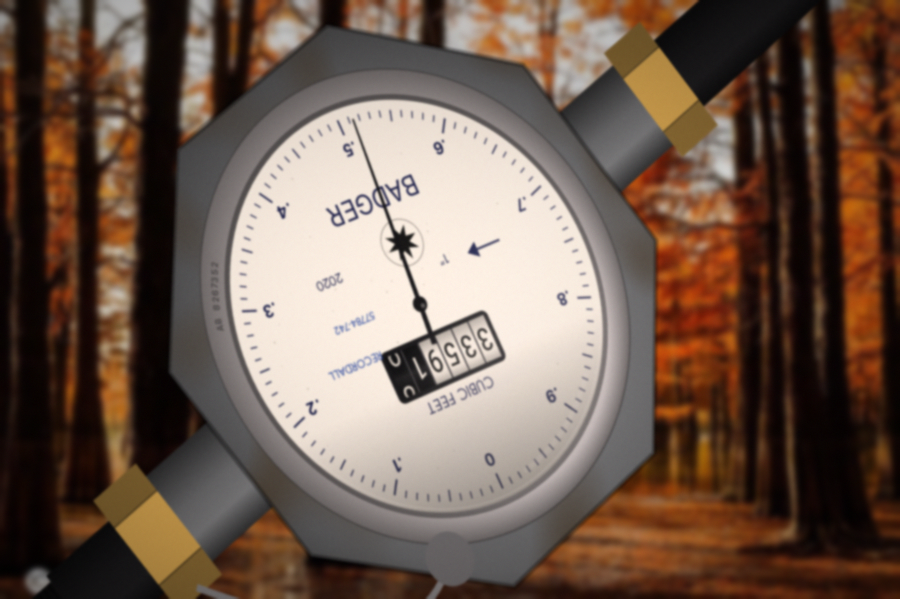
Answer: 335918.51 ft³
